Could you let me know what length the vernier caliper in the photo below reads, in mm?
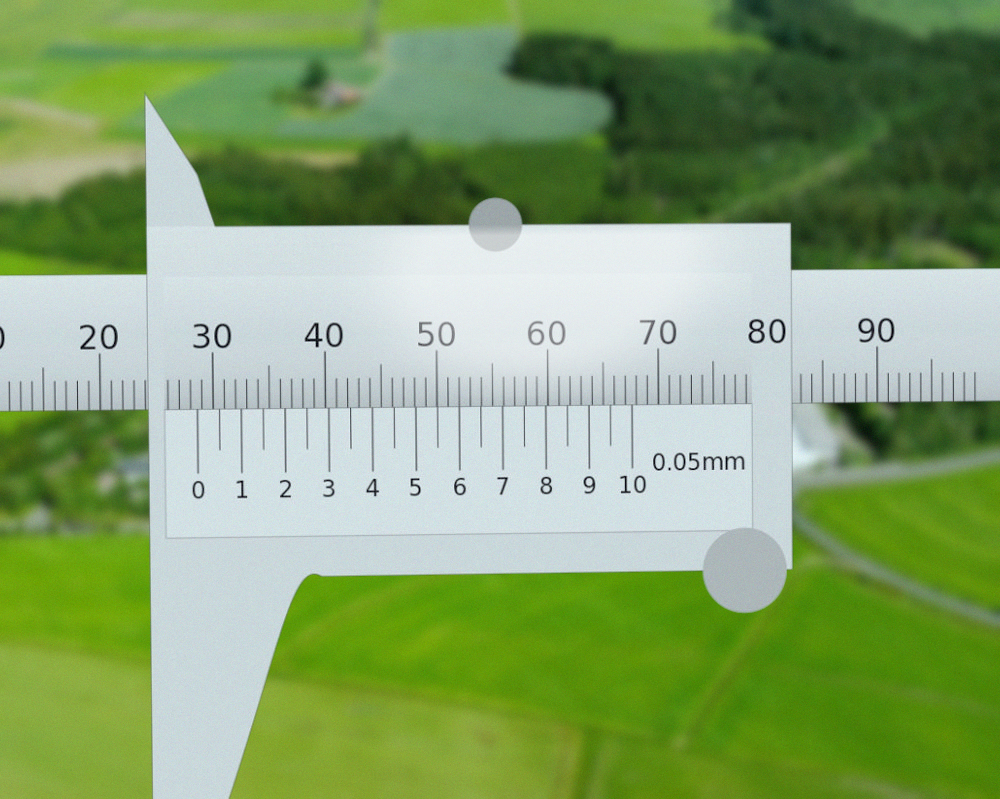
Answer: 28.6 mm
